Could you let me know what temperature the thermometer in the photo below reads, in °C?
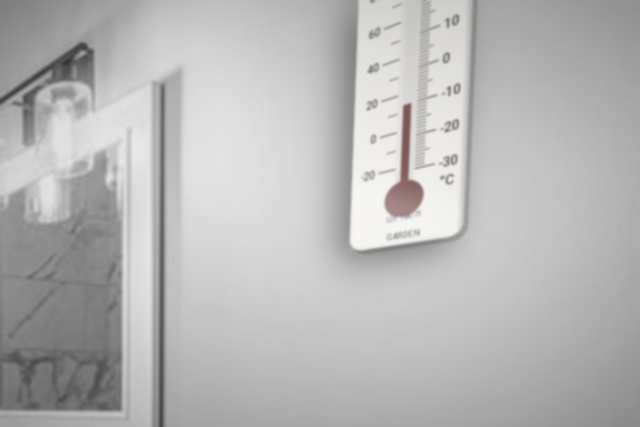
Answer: -10 °C
